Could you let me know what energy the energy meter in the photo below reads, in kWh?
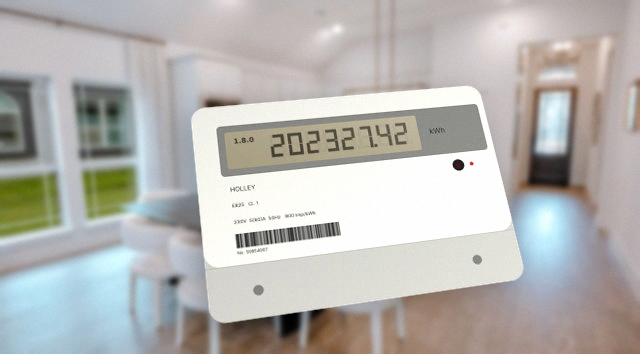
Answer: 202327.42 kWh
